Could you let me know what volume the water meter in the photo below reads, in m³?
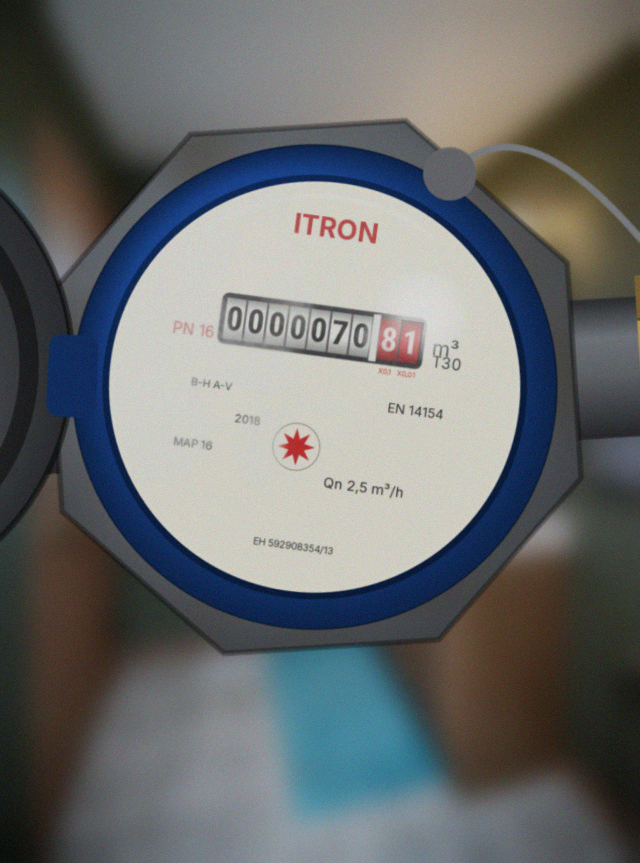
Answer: 70.81 m³
